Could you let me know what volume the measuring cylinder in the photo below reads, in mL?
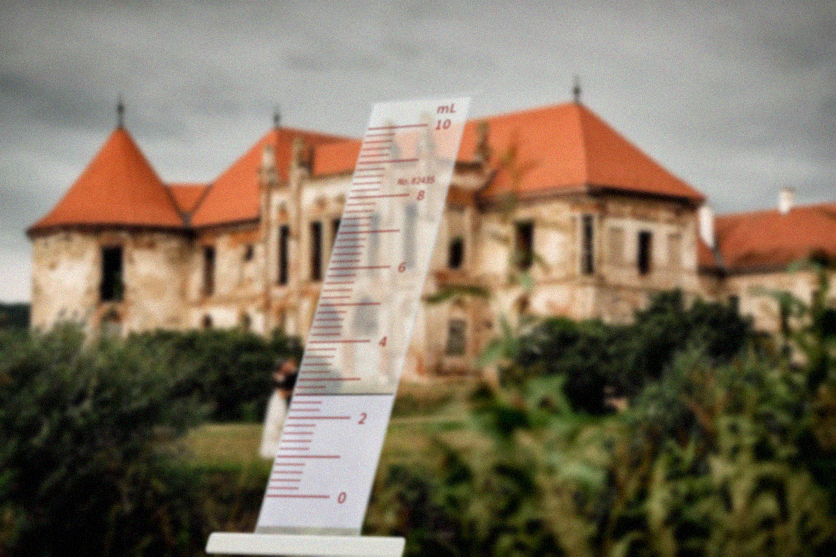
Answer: 2.6 mL
